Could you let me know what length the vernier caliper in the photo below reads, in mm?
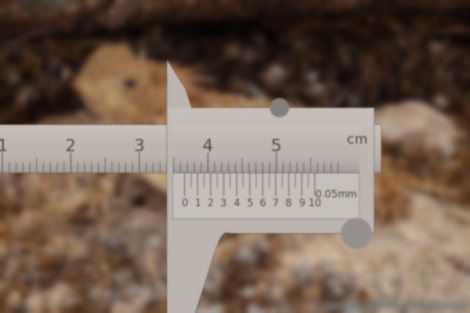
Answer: 36.6 mm
